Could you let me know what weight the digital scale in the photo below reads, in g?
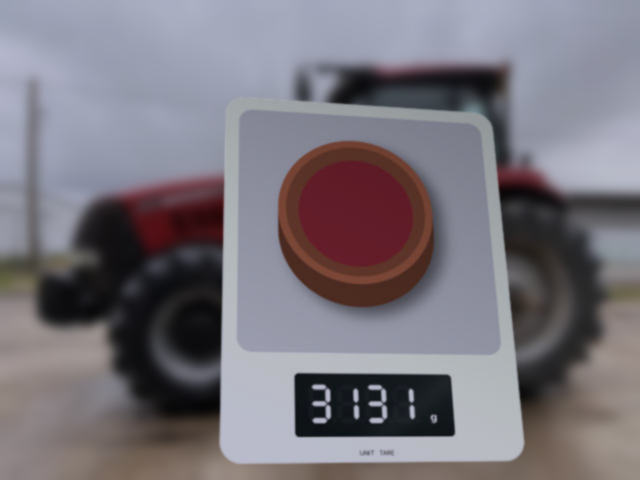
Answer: 3131 g
